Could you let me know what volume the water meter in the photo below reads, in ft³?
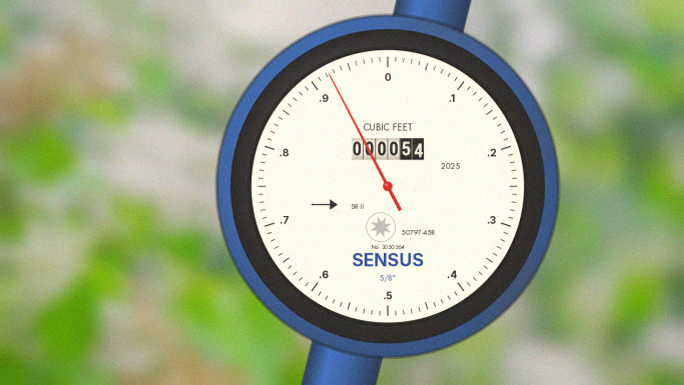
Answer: 53.92 ft³
